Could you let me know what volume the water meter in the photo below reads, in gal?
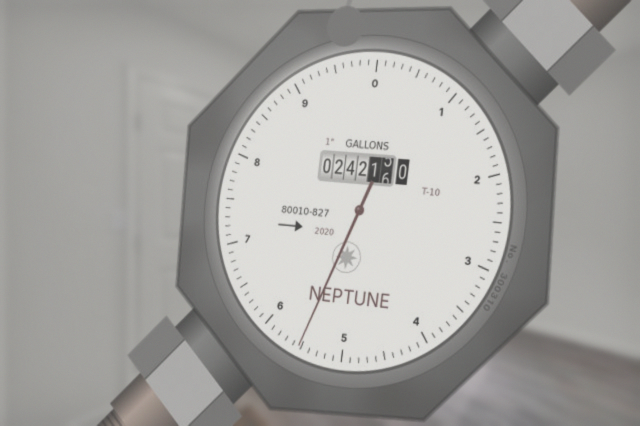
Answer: 242155.5 gal
